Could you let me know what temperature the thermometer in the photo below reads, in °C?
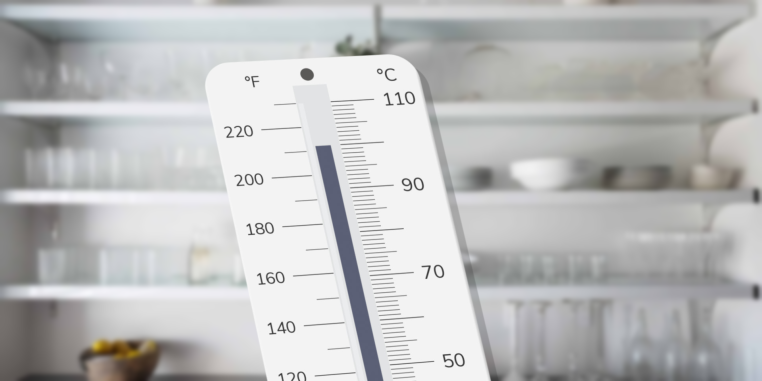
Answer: 100 °C
